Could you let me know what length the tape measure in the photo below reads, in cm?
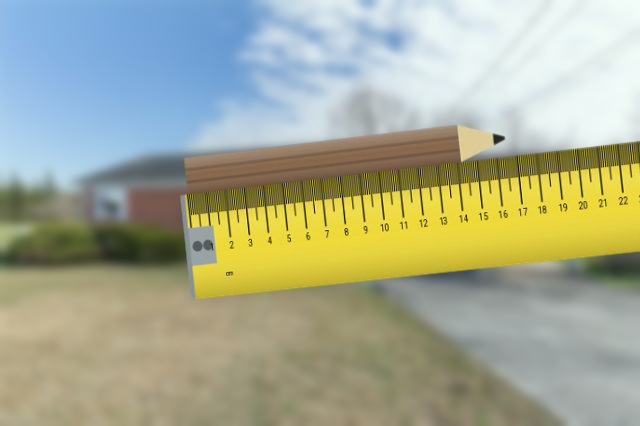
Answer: 16.5 cm
